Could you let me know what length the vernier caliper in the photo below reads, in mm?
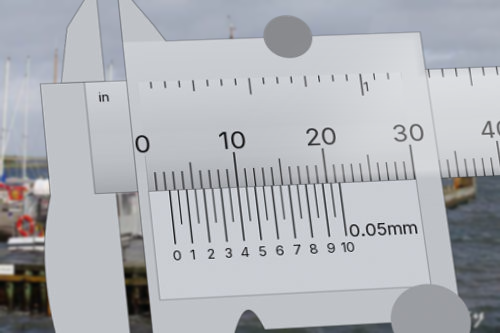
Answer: 2.4 mm
